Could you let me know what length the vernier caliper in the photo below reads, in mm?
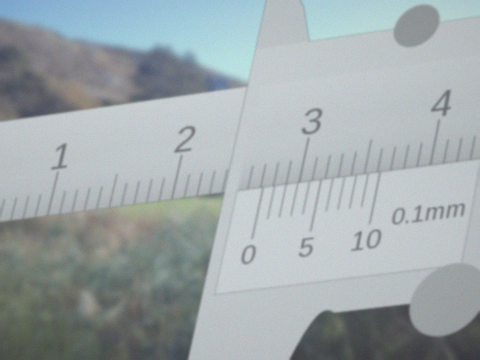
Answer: 27.2 mm
